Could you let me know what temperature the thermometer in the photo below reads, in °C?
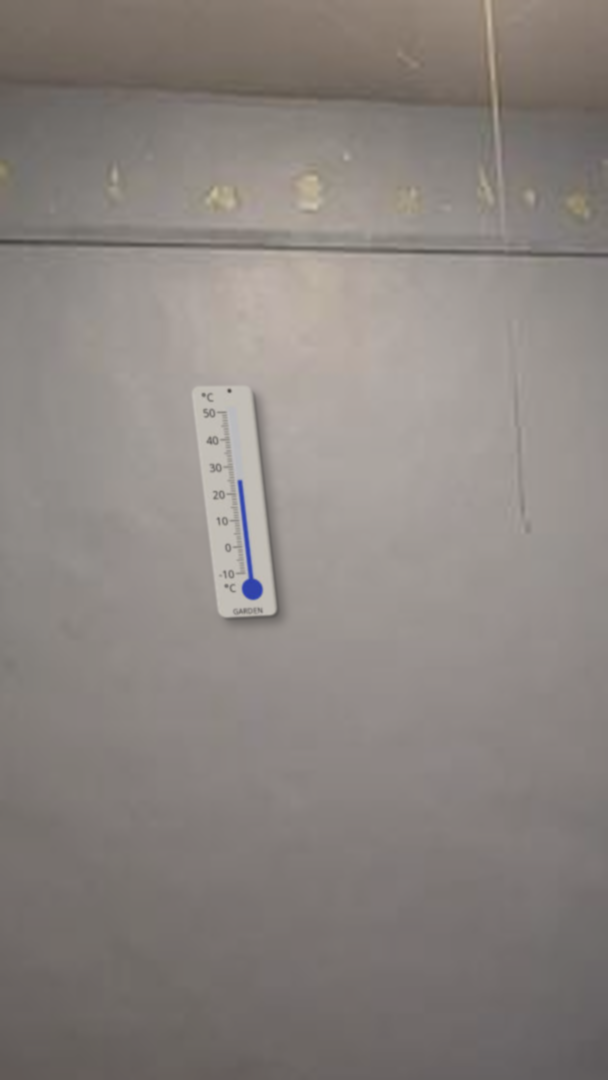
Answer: 25 °C
